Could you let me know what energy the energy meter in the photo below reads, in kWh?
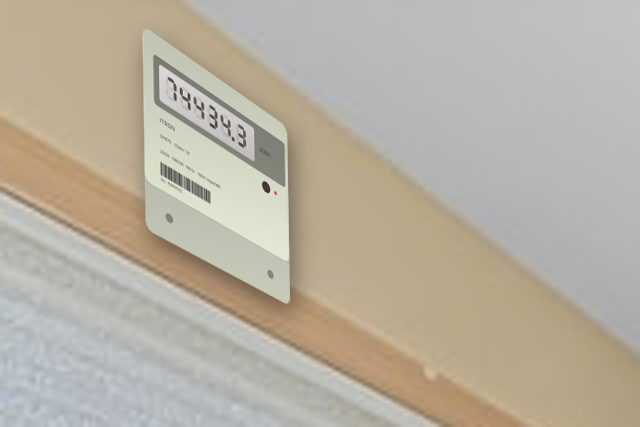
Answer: 74434.3 kWh
